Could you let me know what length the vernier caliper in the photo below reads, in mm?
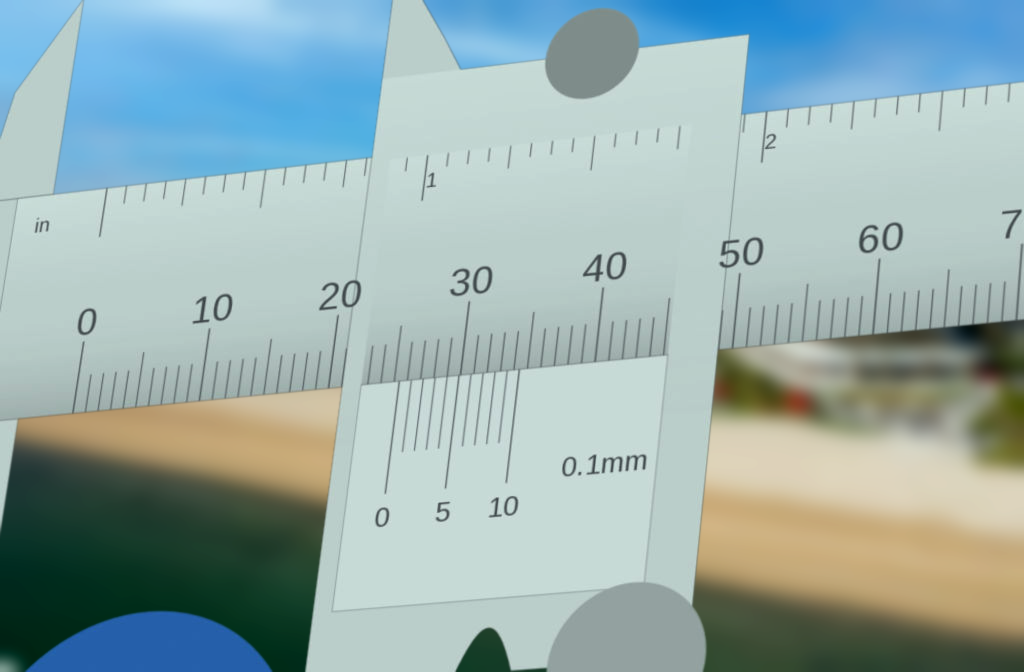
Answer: 25.4 mm
